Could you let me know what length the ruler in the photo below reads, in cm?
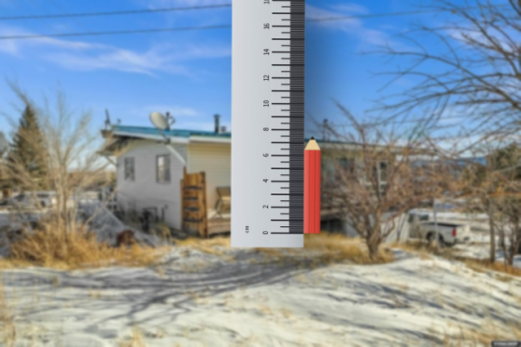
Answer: 7.5 cm
